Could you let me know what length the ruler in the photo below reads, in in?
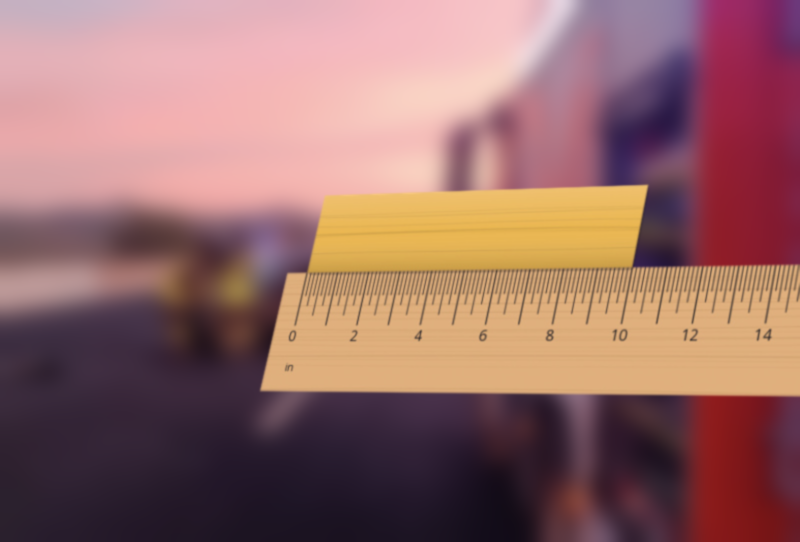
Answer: 10 in
